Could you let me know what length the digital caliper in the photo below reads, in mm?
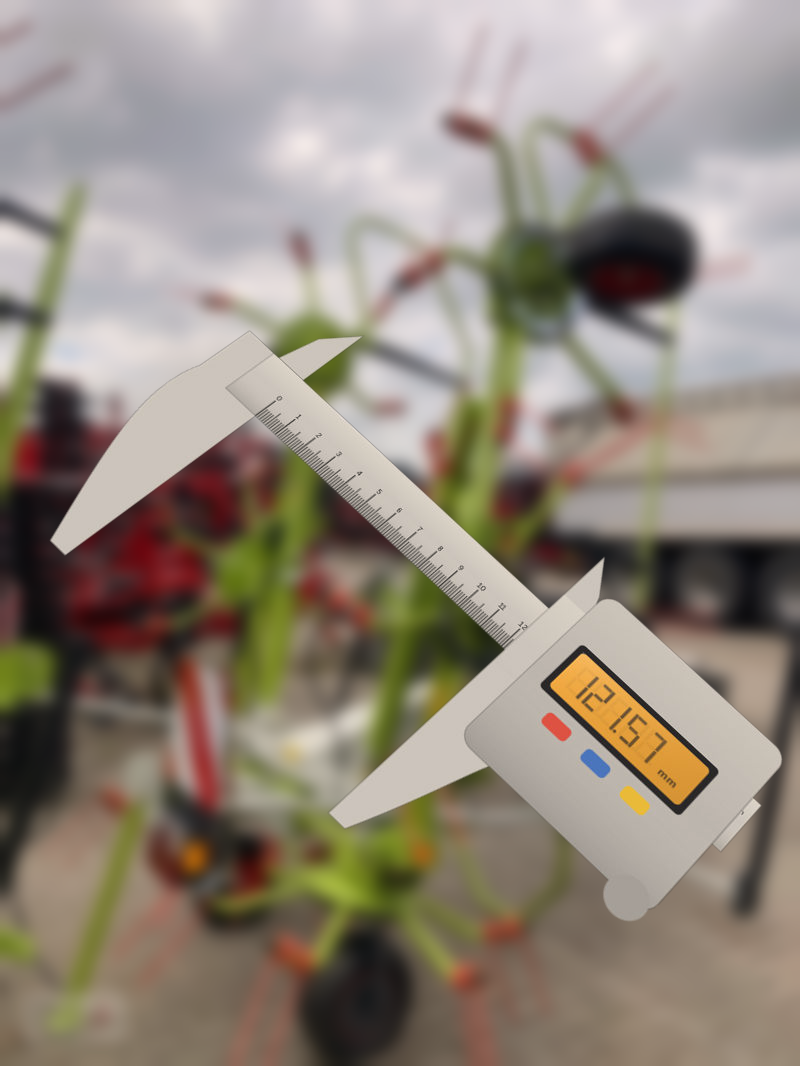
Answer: 121.57 mm
